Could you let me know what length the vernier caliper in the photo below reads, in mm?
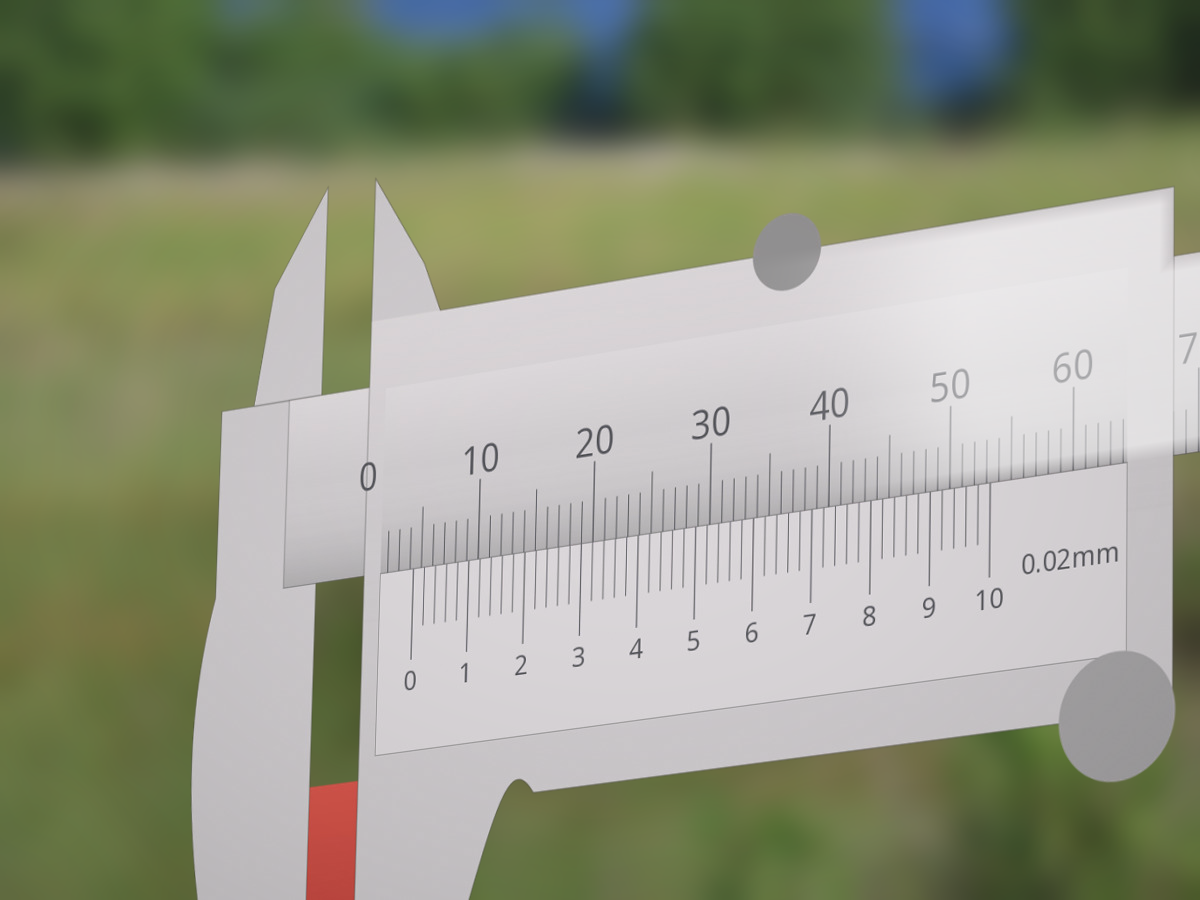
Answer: 4.3 mm
